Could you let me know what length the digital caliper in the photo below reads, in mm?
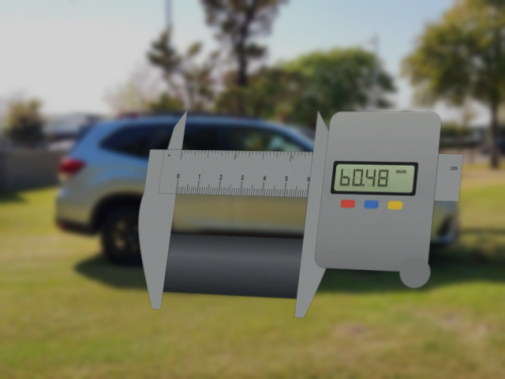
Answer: 60.48 mm
